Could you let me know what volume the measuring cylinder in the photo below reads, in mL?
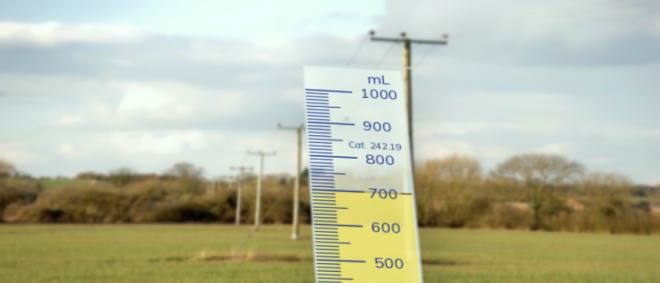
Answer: 700 mL
